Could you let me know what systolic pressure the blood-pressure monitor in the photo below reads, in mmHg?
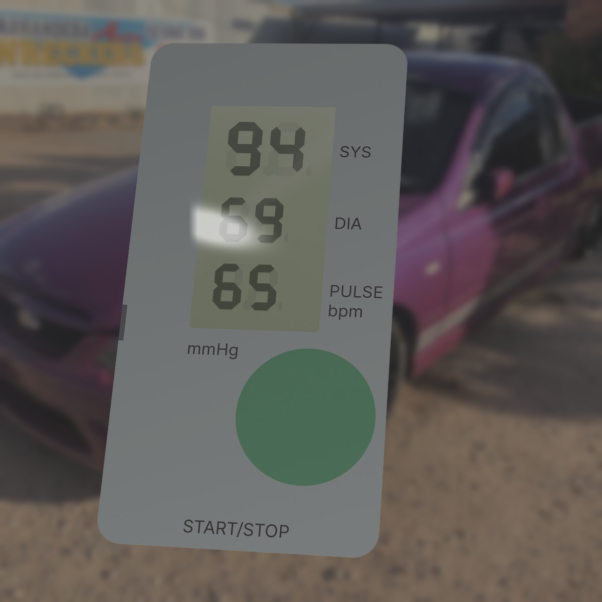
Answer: 94 mmHg
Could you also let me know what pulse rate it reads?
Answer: 65 bpm
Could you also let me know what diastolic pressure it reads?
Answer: 69 mmHg
